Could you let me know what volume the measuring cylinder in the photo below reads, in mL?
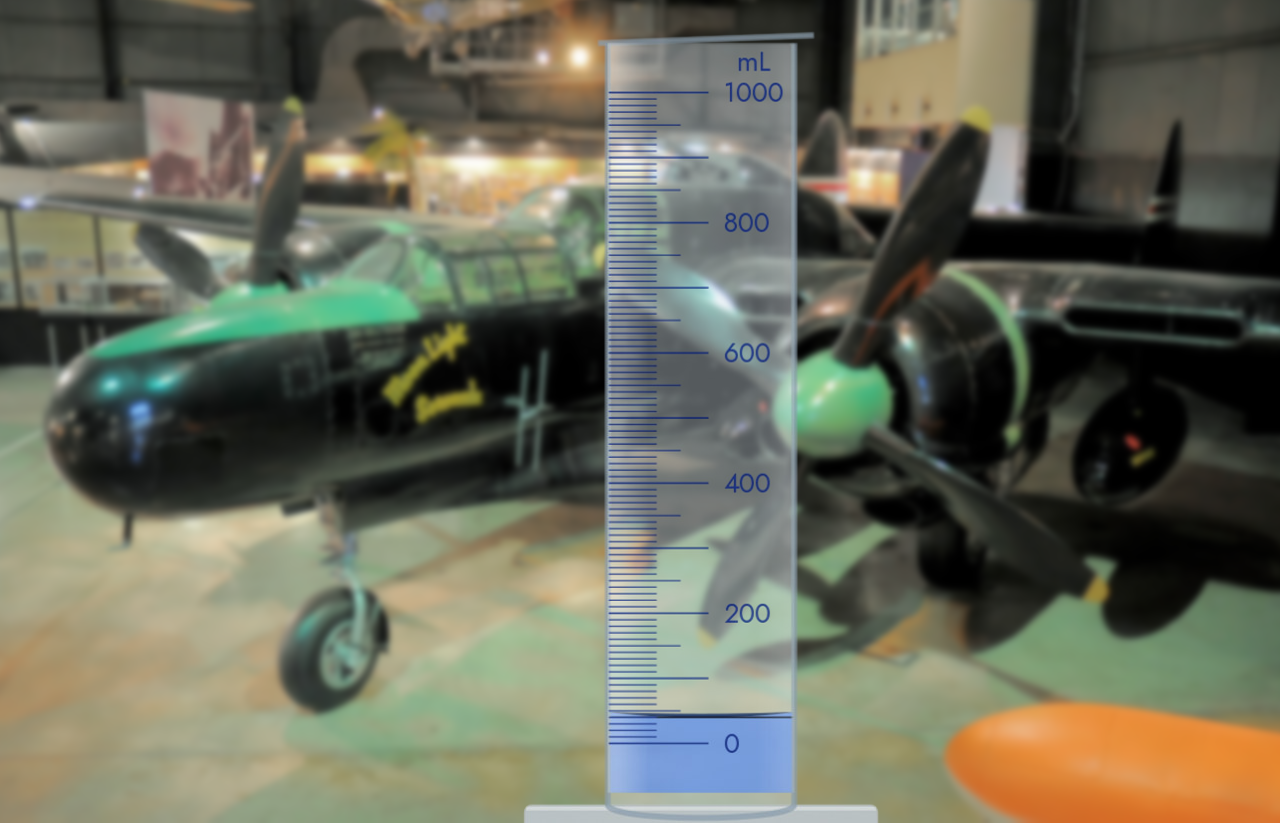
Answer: 40 mL
